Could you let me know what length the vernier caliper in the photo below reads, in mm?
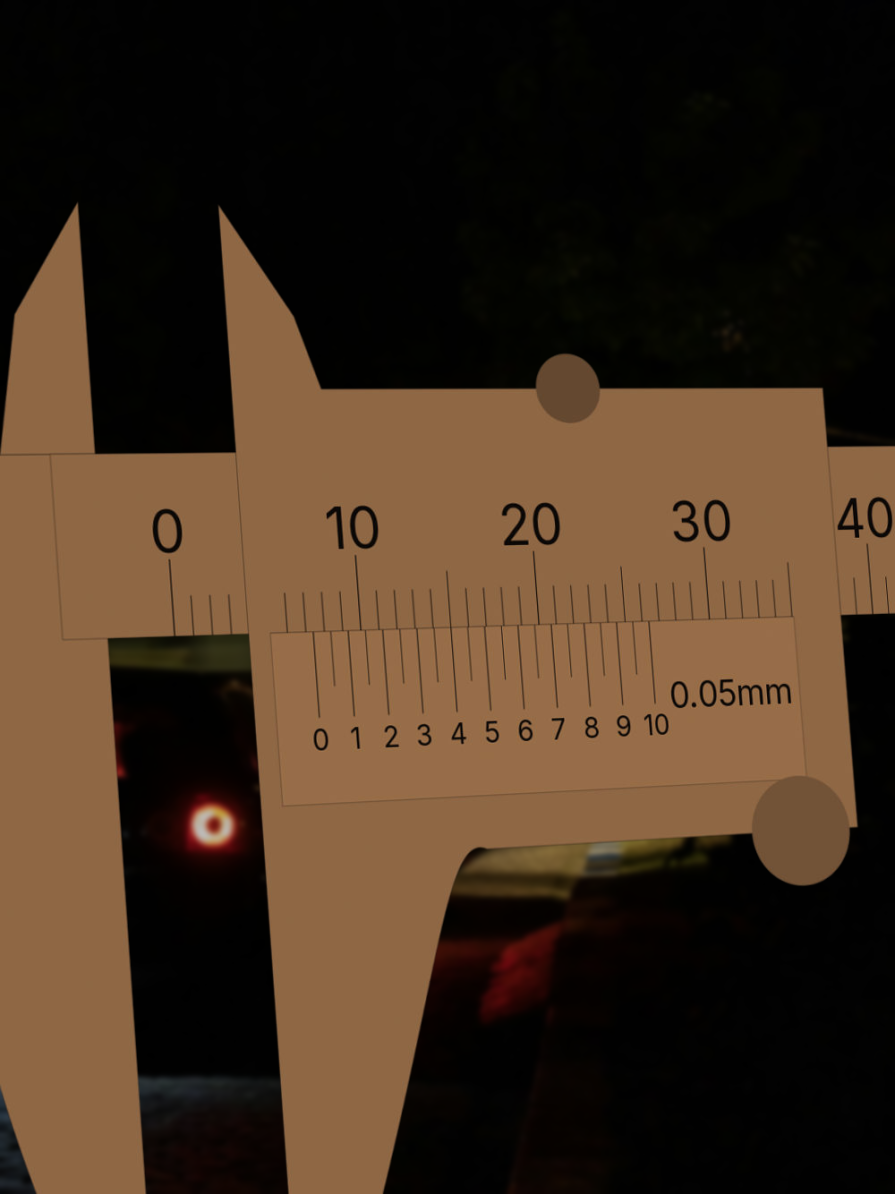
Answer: 7.4 mm
